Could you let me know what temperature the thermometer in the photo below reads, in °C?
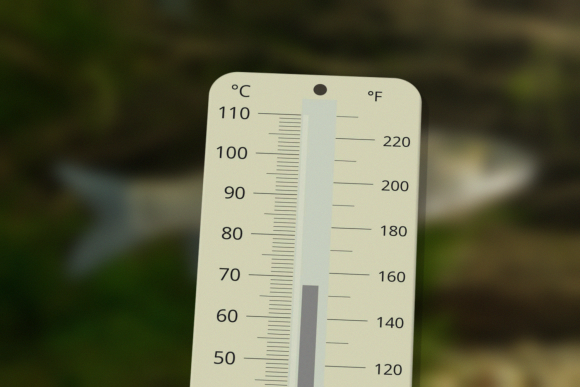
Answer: 68 °C
